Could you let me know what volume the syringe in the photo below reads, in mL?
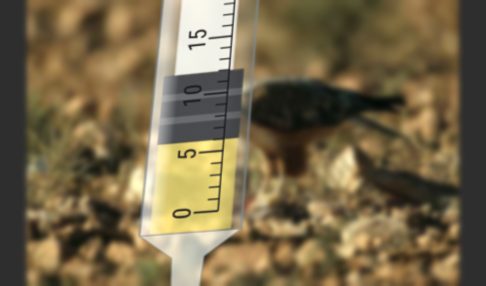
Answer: 6 mL
